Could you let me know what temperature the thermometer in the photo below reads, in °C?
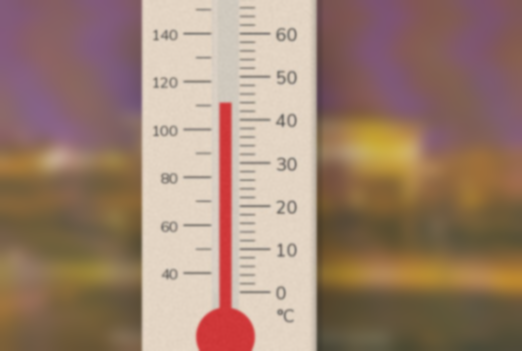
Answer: 44 °C
